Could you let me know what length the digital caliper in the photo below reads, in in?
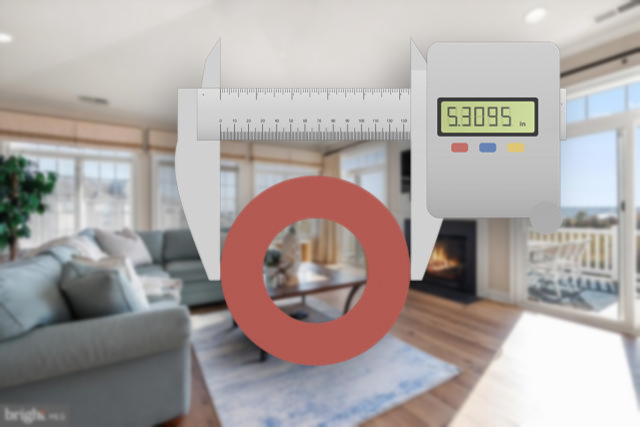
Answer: 5.3095 in
